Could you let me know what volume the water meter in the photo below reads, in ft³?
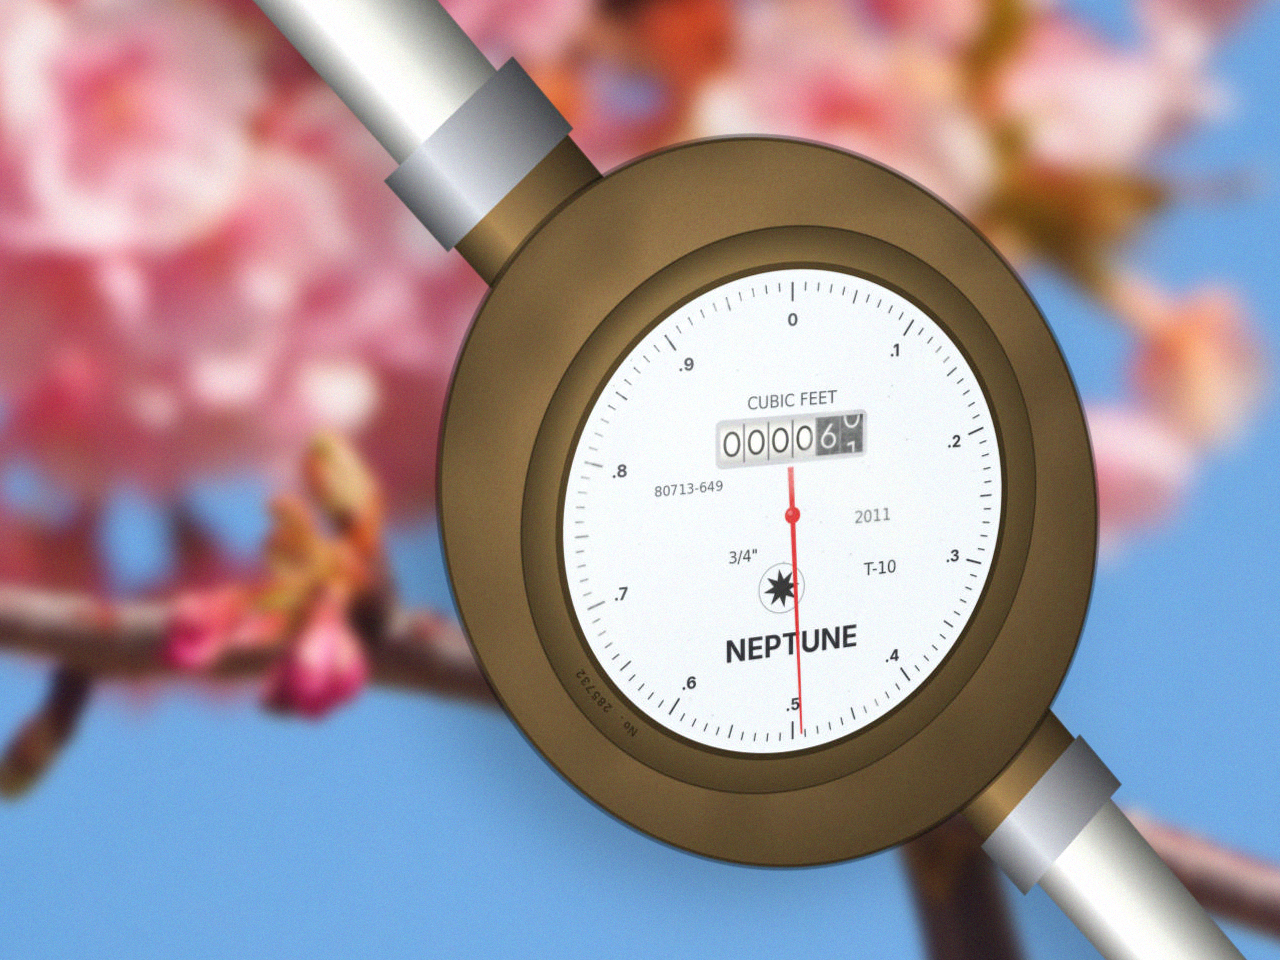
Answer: 60.49 ft³
